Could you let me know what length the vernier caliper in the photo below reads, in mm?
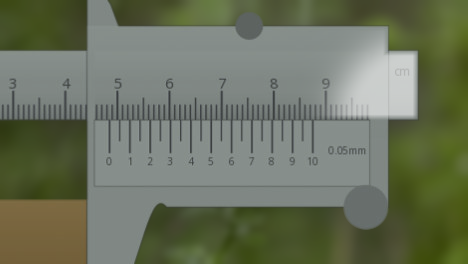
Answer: 48.5 mm
